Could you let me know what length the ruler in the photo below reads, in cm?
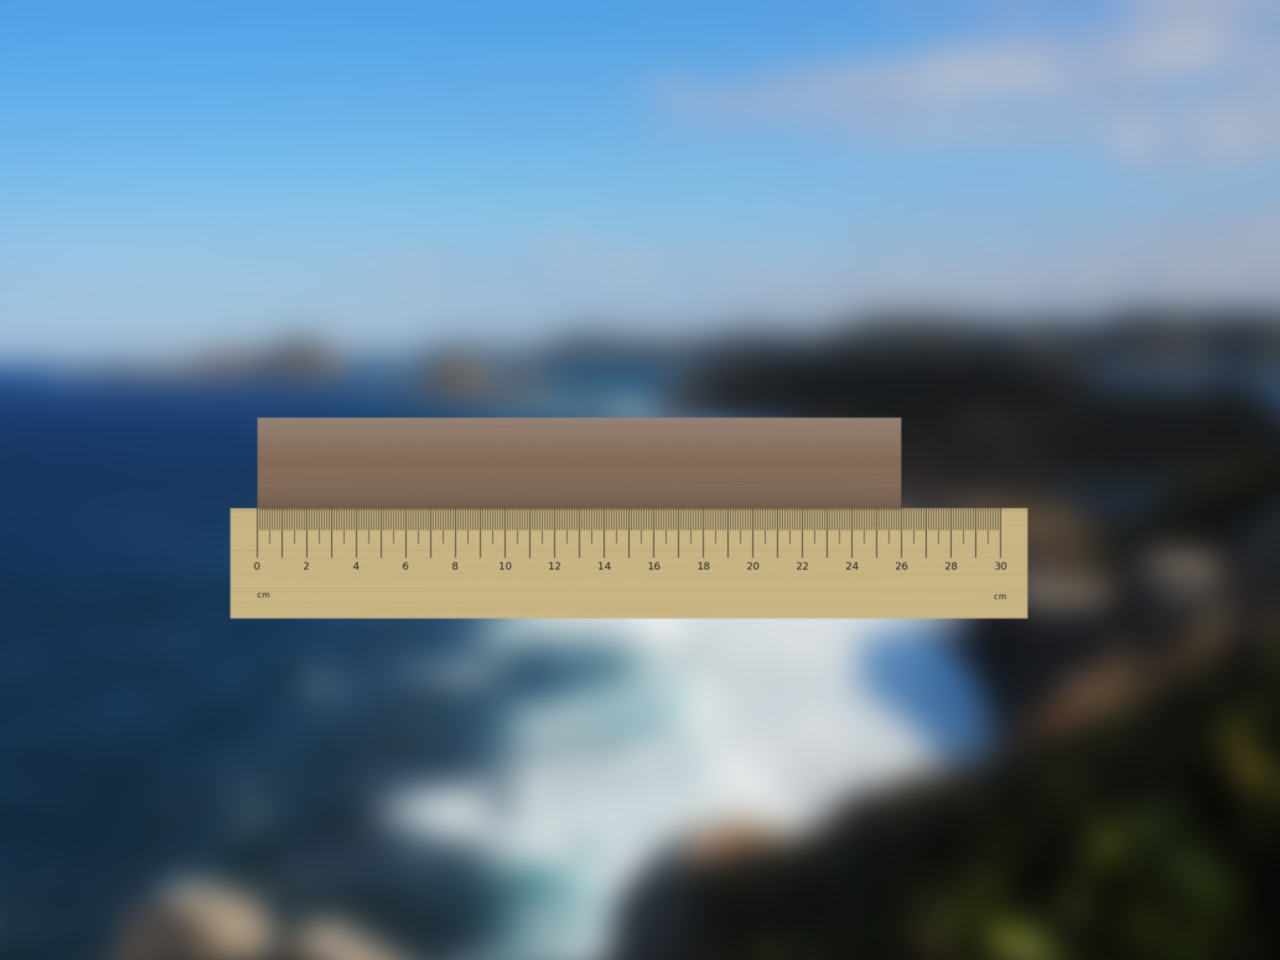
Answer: 26 cm
